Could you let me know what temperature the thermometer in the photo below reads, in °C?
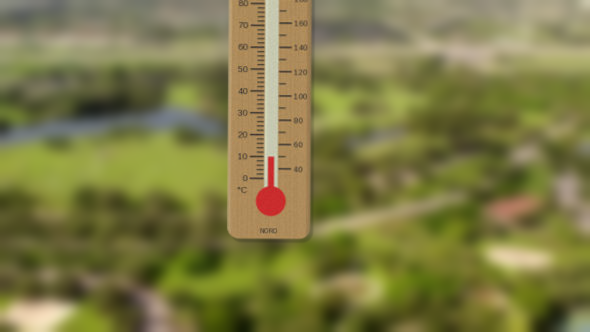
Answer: 10 °C
